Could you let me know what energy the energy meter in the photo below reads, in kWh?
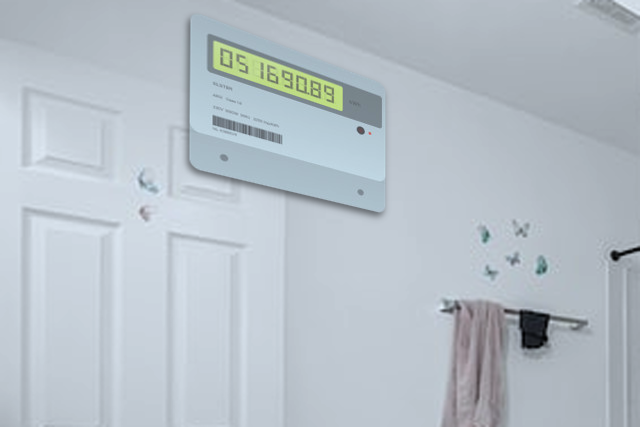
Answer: 51690.89 kWh
